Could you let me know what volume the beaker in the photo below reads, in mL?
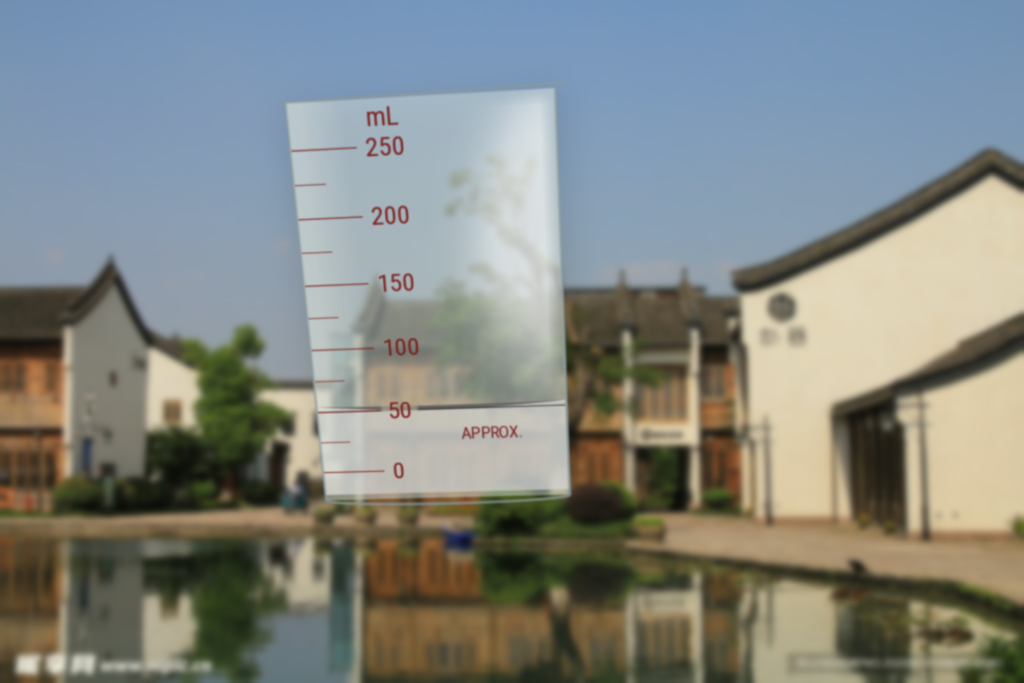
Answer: 50 mL
